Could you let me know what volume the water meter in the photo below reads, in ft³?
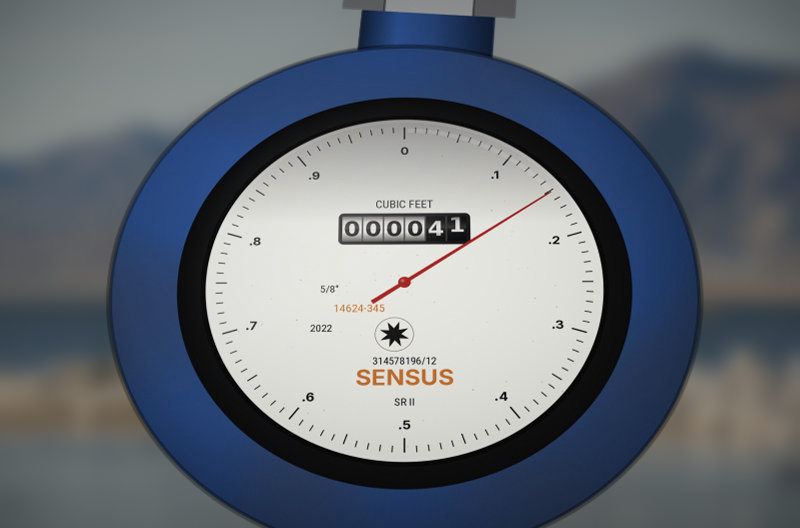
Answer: 41.15 ft³
